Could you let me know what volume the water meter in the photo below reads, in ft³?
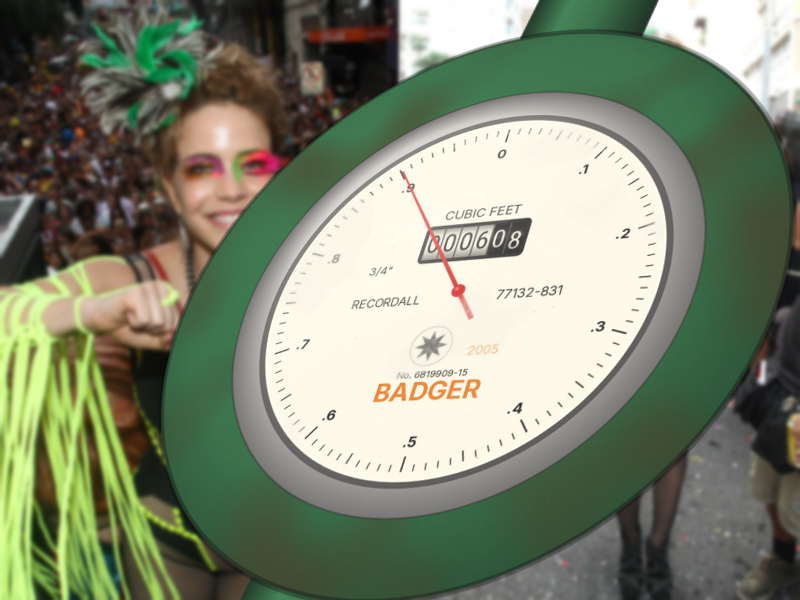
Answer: 607.90 ft³
